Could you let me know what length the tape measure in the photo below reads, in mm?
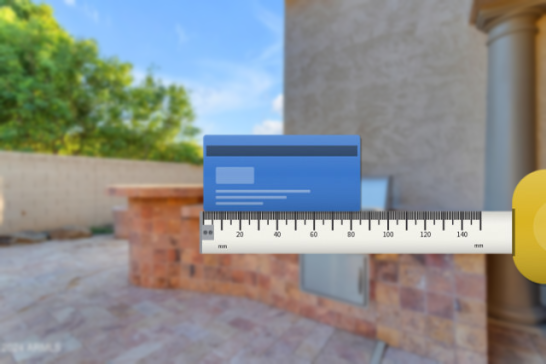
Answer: 85 mm
